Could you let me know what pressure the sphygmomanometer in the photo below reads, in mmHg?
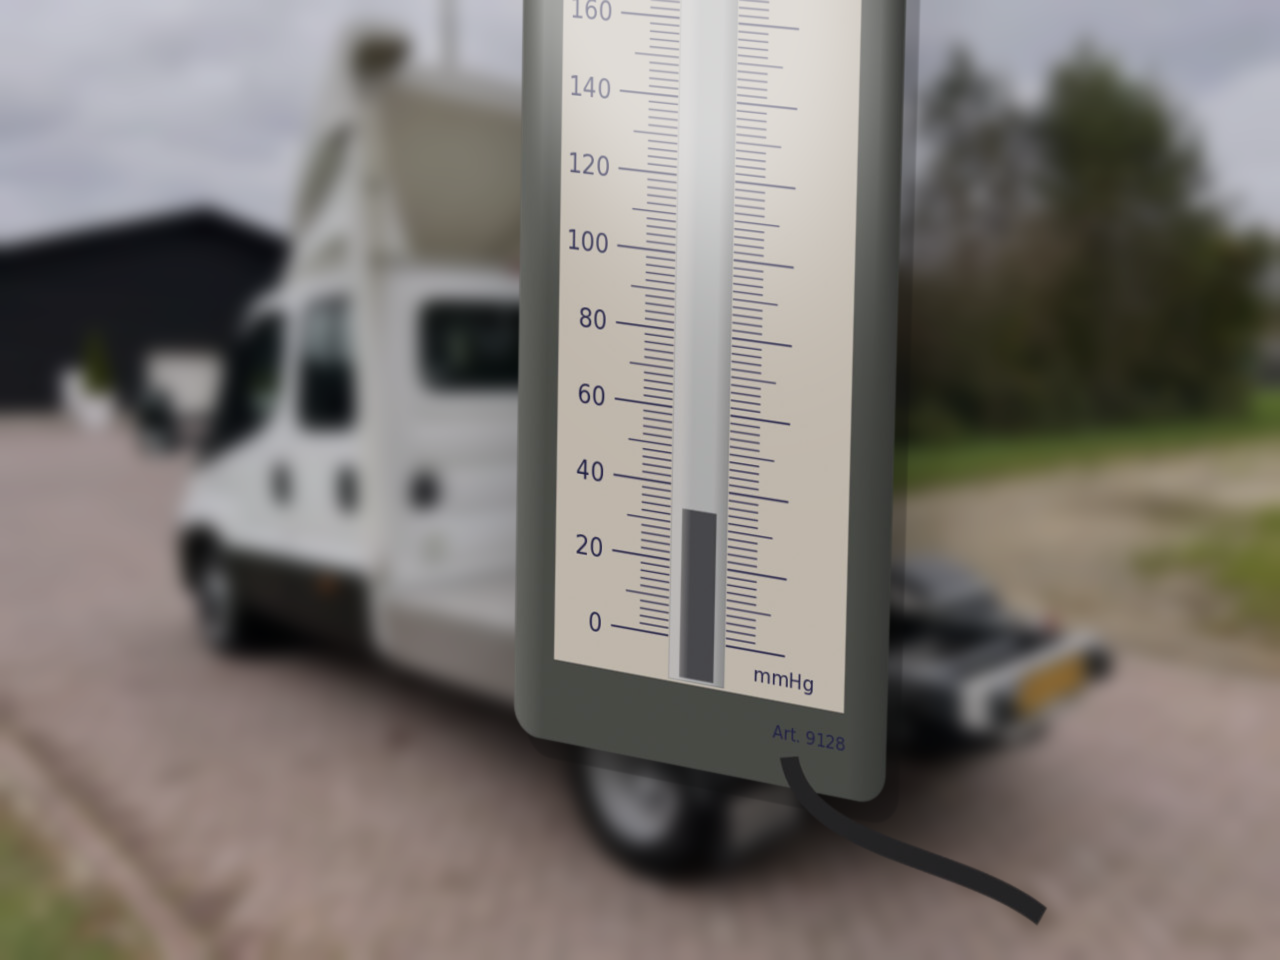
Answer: 34 mmHg
